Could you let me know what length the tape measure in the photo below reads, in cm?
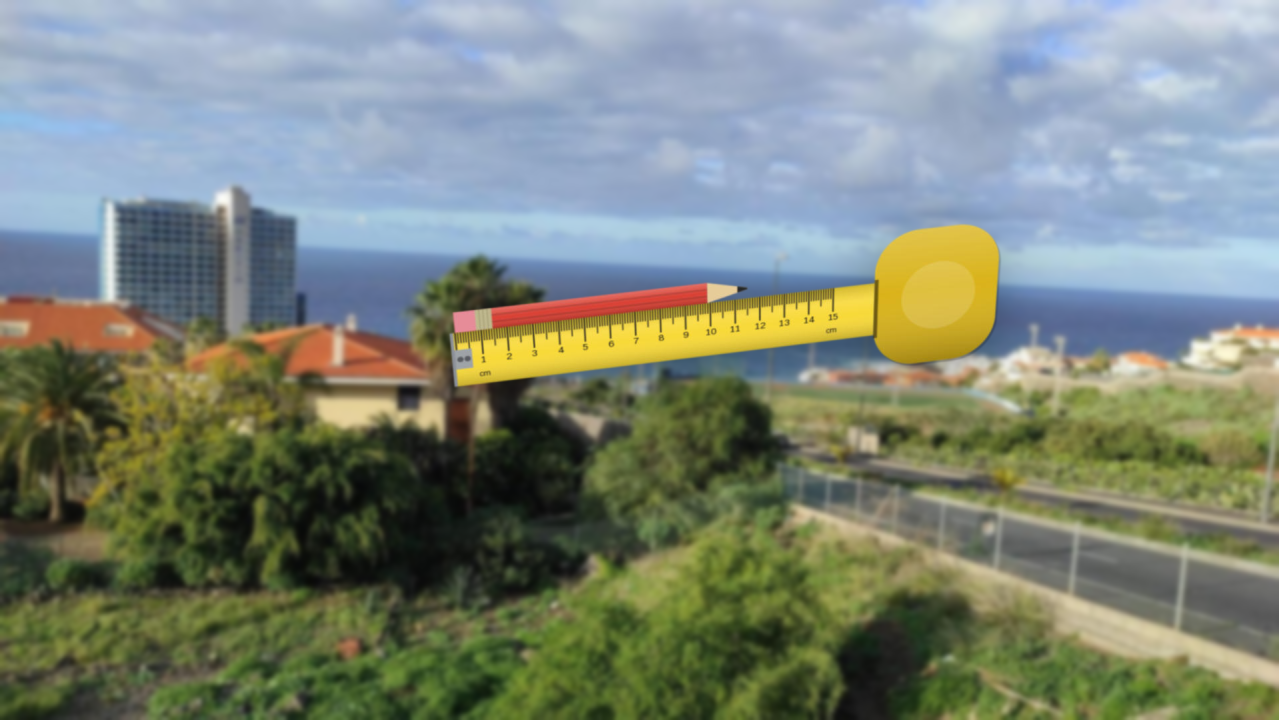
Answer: 11.5 cm
